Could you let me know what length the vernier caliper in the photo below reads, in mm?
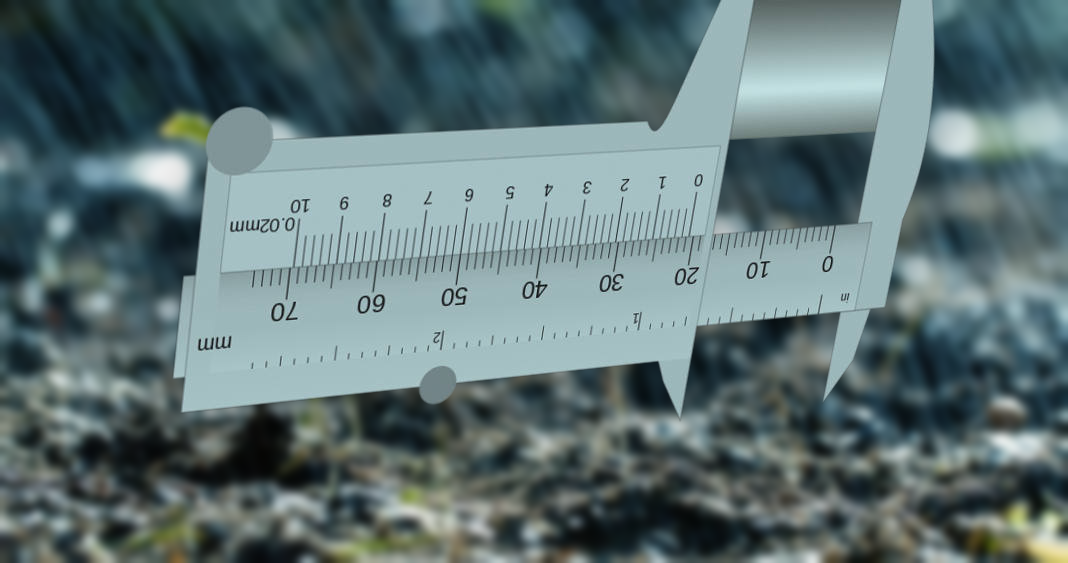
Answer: 20.6 mm
